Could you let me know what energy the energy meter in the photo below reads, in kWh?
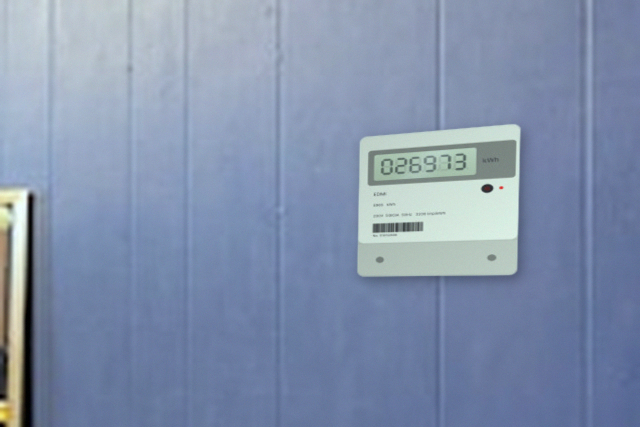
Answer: 26973 kWh
